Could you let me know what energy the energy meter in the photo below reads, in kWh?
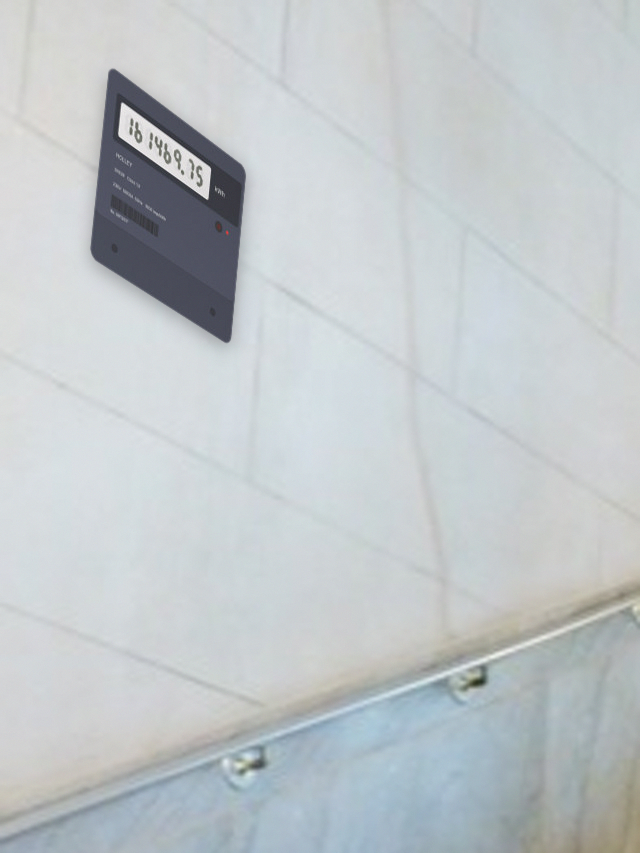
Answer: 161469.75 kWh
